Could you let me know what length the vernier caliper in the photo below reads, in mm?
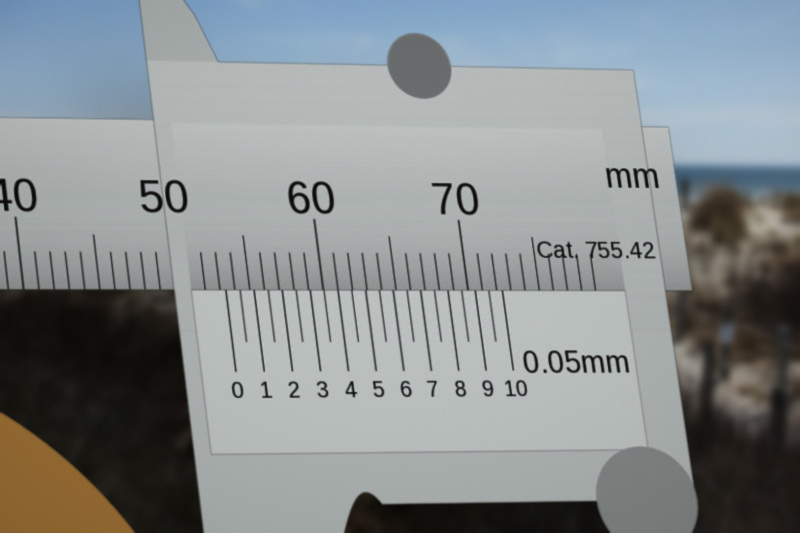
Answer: 53.4 mm
